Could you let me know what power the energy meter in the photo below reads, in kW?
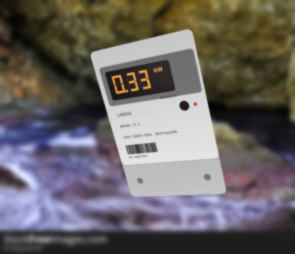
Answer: 0.33 kW
